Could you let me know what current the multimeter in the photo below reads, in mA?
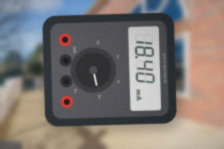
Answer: 18.40 mA
